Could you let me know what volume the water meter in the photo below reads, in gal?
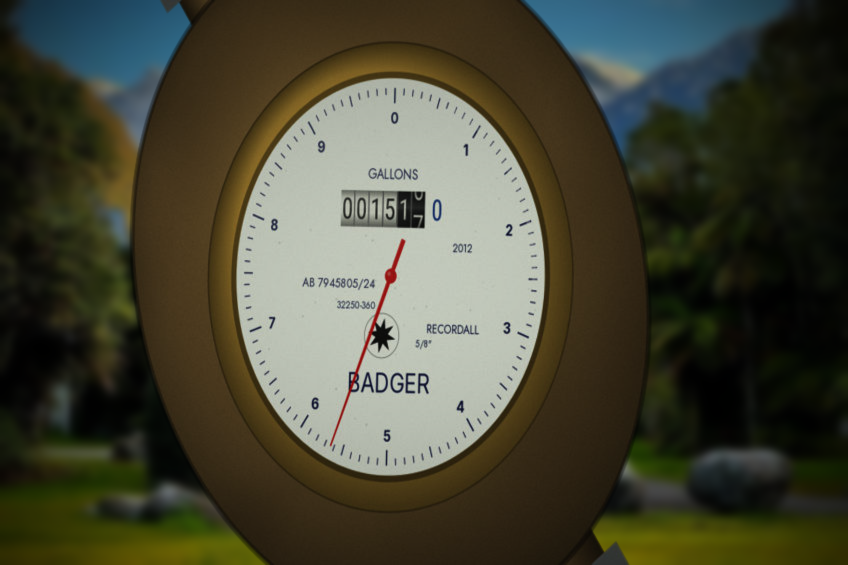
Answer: 15165.6 gal
